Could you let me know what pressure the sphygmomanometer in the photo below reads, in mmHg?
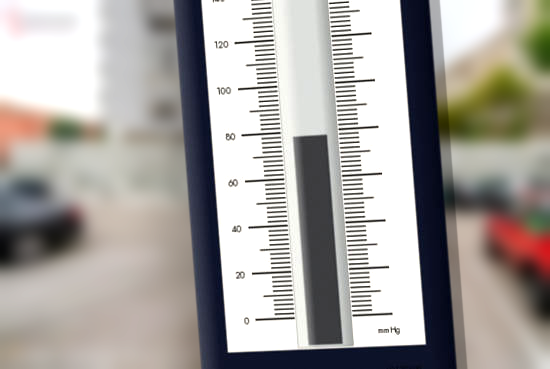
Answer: 78 mmHg
